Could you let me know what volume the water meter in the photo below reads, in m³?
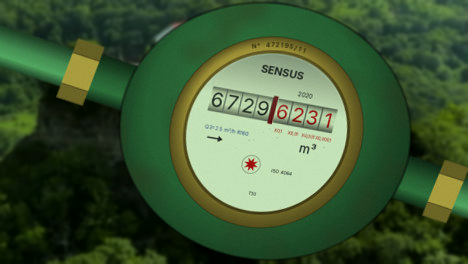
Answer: 6729.6231 m³
